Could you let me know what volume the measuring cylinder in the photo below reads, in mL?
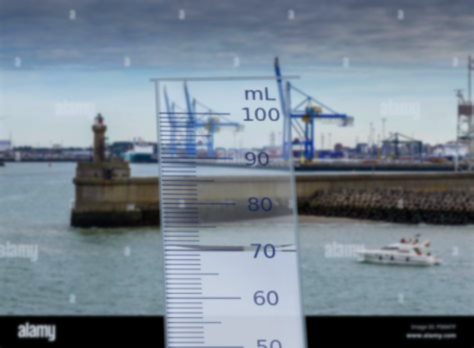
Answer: 70 mL
